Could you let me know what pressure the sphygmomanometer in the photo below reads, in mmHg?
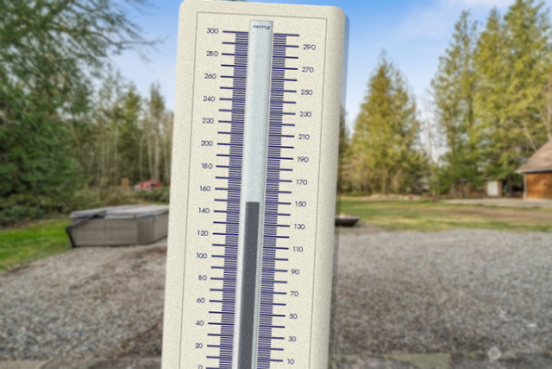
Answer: 150 mmHg
